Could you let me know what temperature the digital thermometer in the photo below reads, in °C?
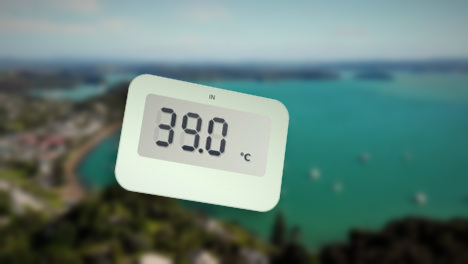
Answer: 39.0 °C
